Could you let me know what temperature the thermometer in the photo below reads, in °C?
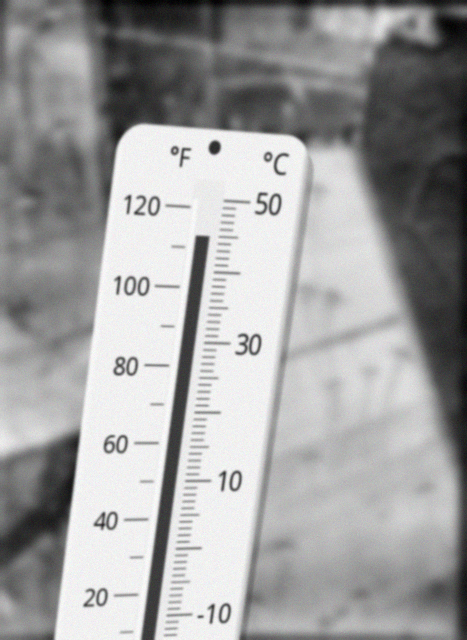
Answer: 45 °C
